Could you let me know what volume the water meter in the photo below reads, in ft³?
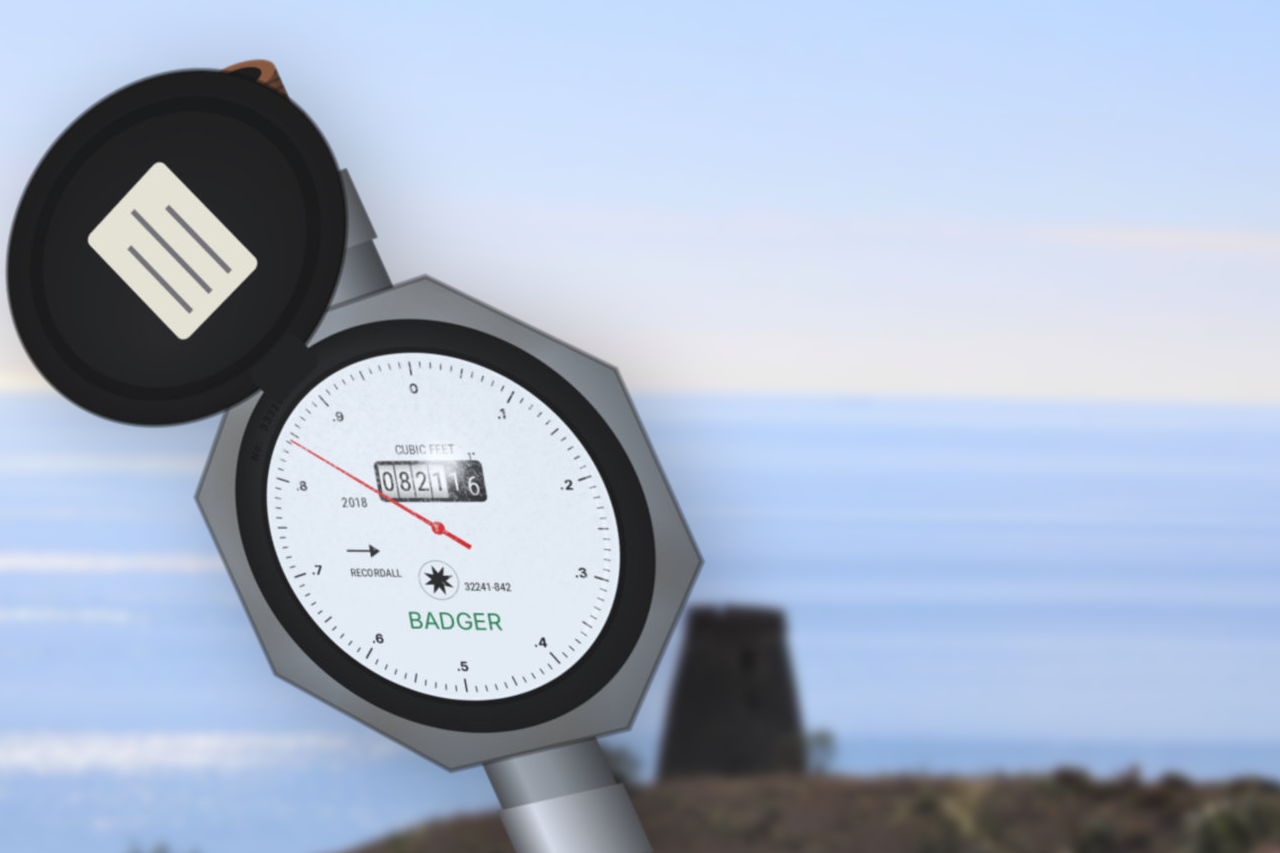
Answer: 82115.84 ft³
